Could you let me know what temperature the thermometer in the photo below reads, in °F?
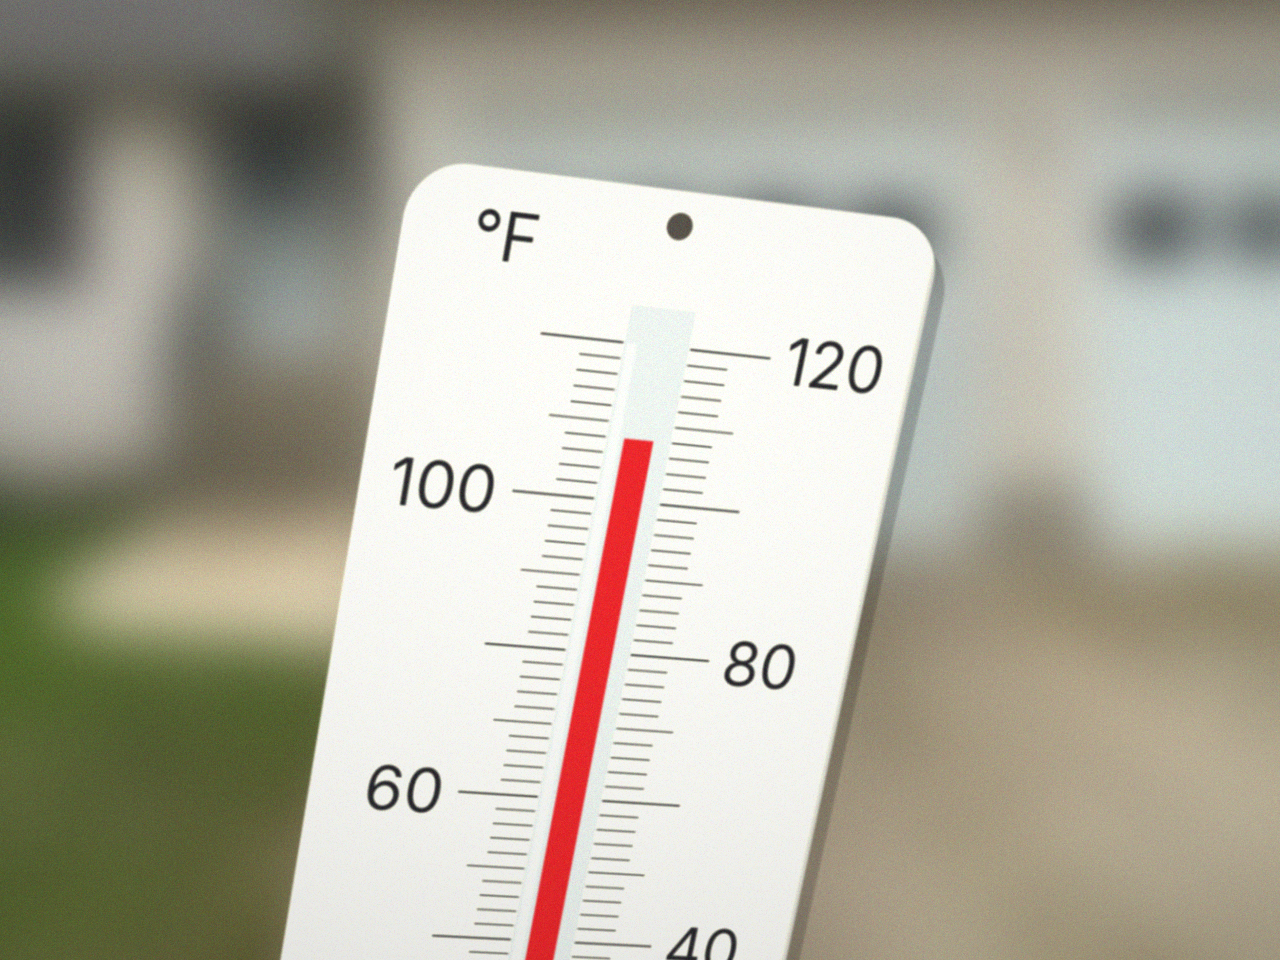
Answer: 108 °F
